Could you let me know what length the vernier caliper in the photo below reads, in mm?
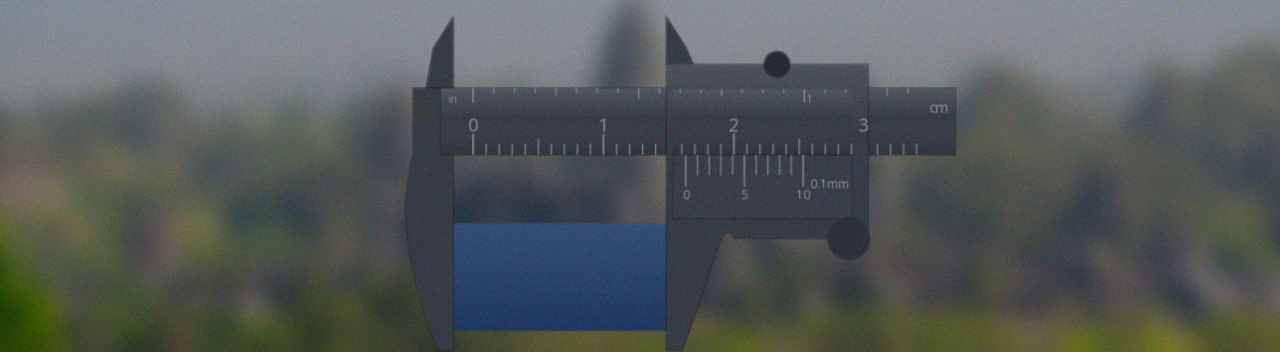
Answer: 16.3 mm
